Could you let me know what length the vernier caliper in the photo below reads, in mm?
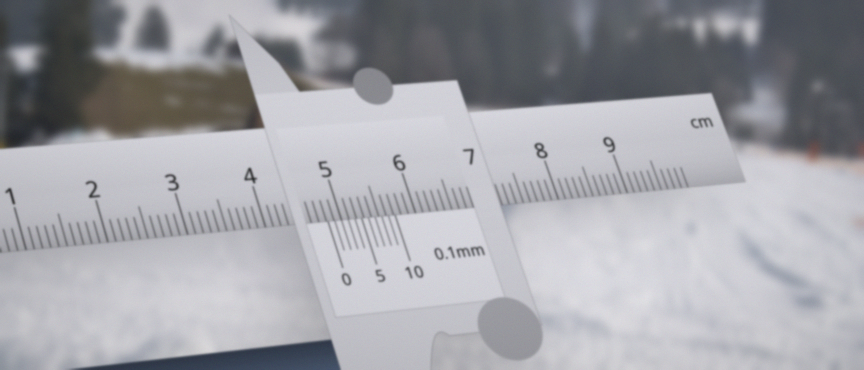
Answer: 48.2 mm
